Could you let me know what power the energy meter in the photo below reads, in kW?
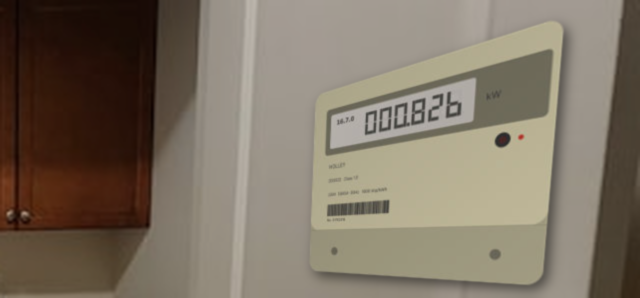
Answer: 0.826 kW
